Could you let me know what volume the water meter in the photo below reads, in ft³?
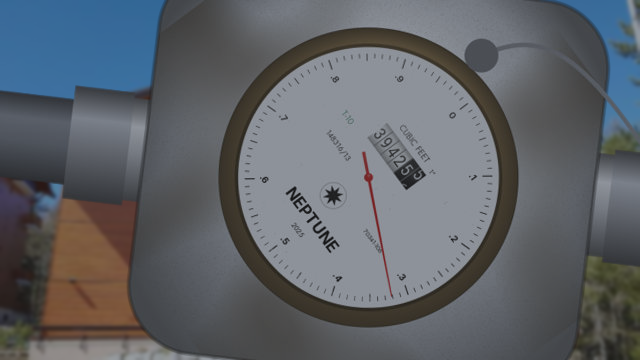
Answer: 394255.32 ft³
